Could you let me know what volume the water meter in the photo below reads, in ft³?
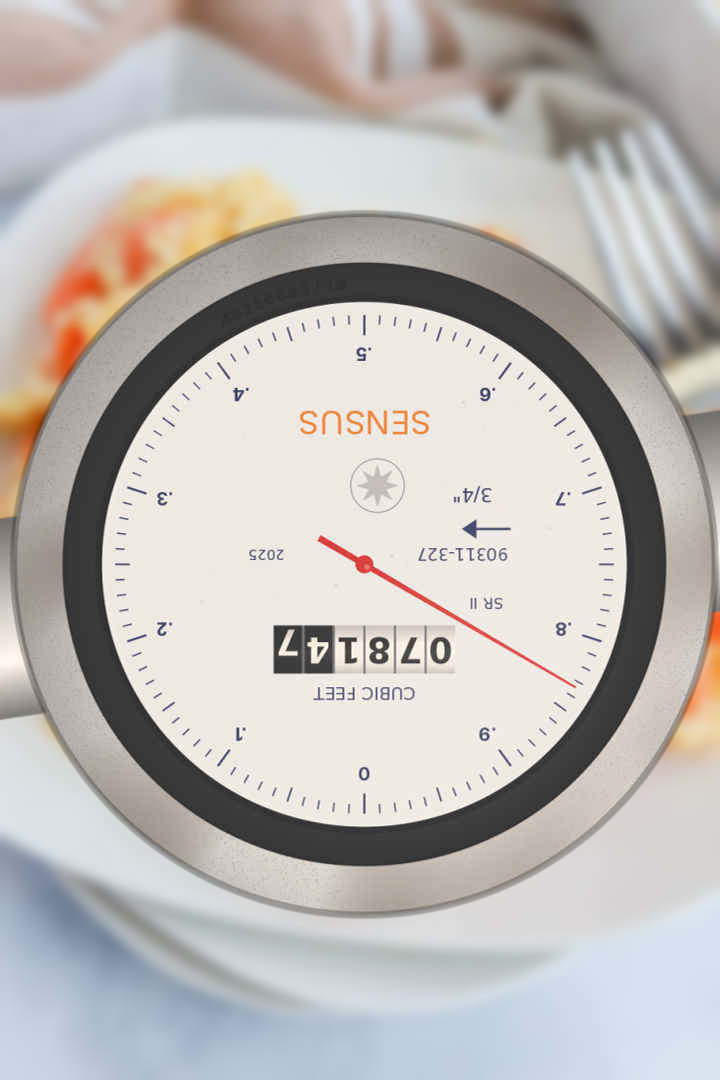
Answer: 78146.83 ft³
